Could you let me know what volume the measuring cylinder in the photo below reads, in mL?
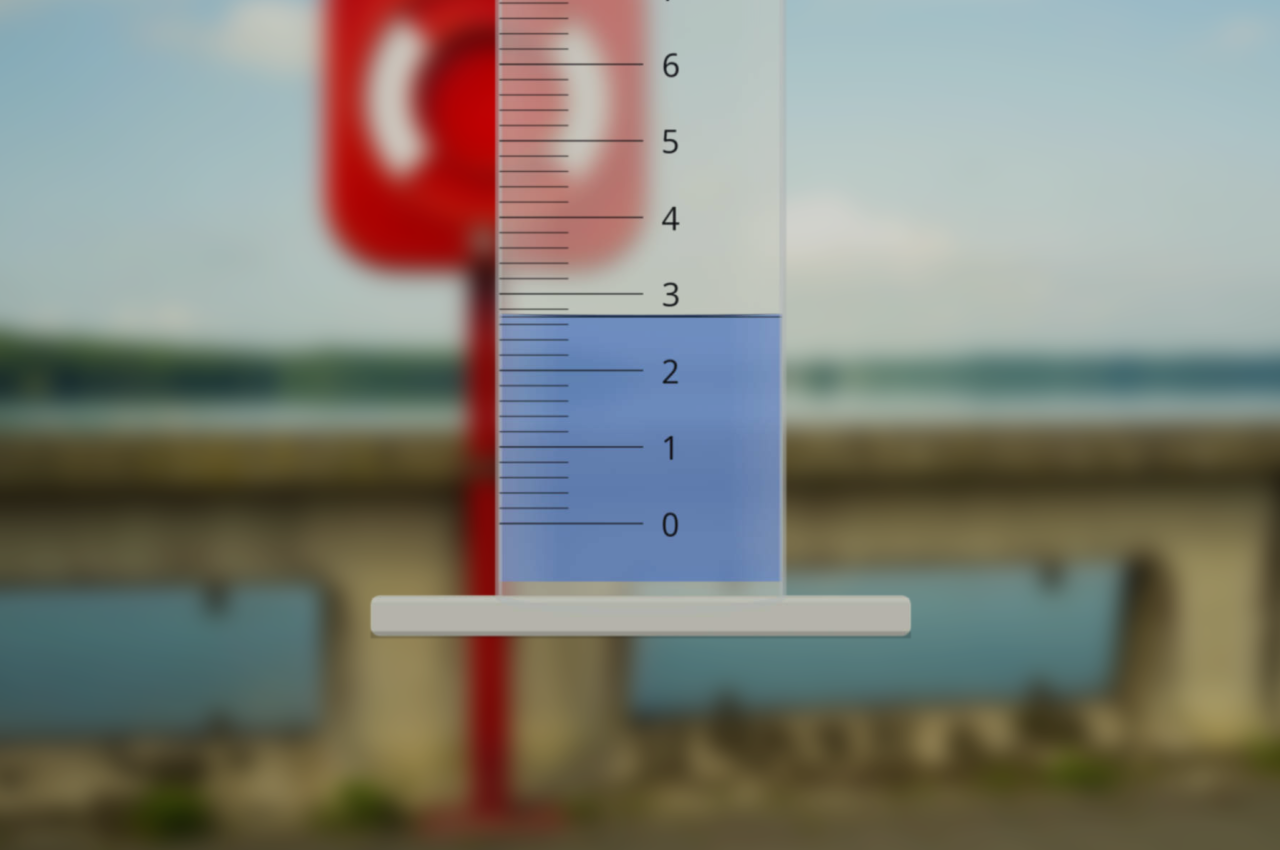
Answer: 2.7 mL
